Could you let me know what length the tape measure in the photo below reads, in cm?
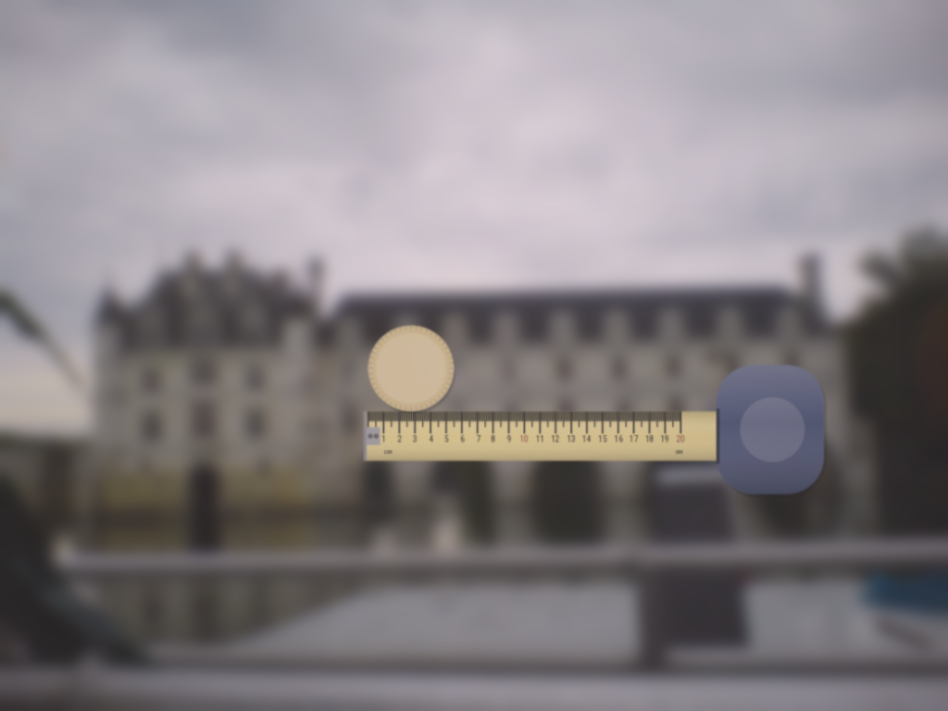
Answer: 5.5 cm
